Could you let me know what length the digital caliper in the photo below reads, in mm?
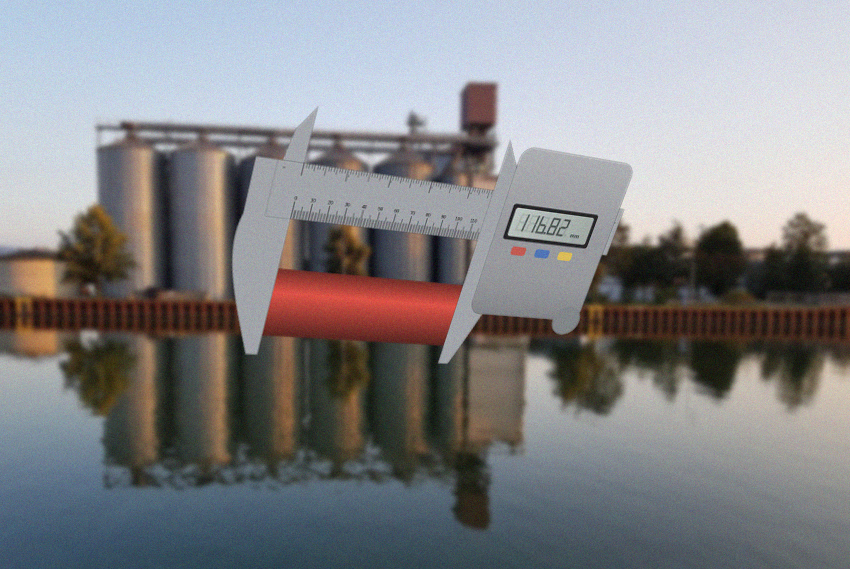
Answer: 116.82 mm
